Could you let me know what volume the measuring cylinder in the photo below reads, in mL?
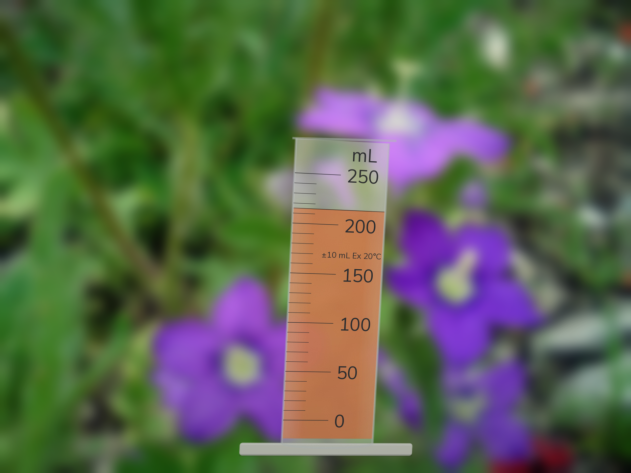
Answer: 215 mL
